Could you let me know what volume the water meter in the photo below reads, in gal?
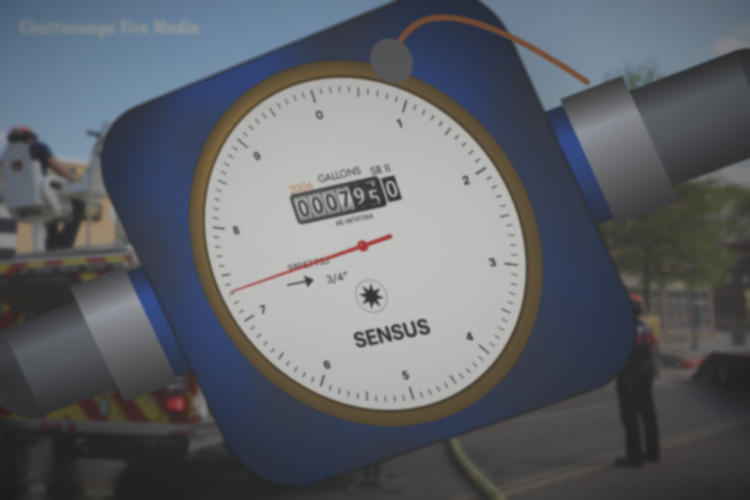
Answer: 7947.3 gal
